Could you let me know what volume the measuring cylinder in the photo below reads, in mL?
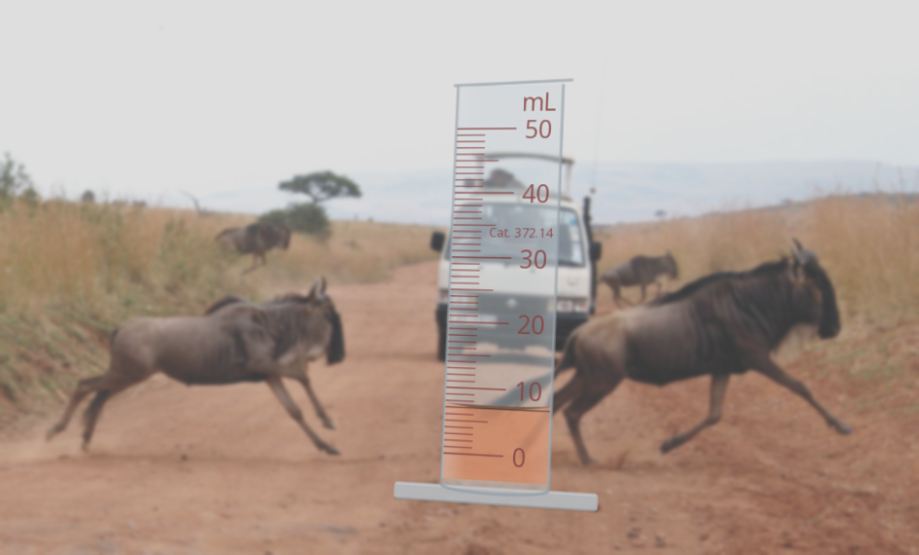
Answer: 7 mL
